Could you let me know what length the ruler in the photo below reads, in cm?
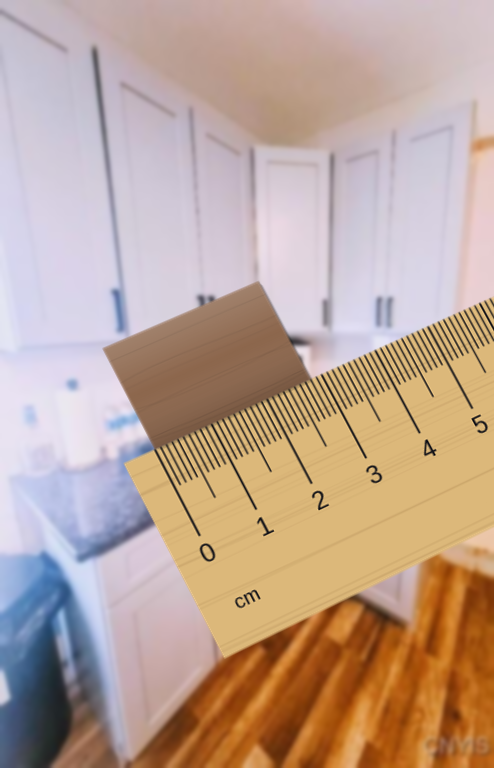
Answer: 2.8 cm
